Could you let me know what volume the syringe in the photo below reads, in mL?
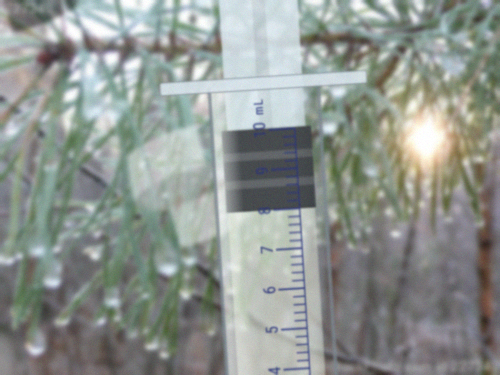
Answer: 8 mL
